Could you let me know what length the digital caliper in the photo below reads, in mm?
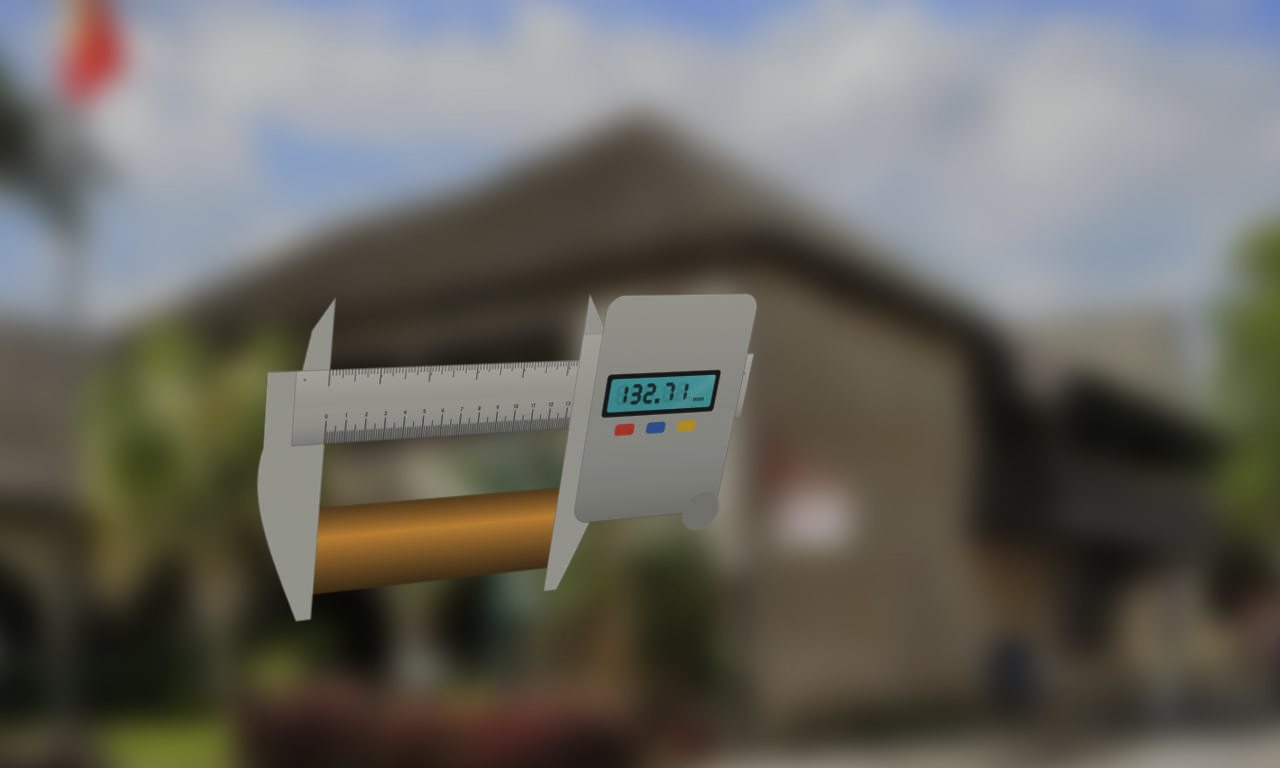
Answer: 132.71 mm
